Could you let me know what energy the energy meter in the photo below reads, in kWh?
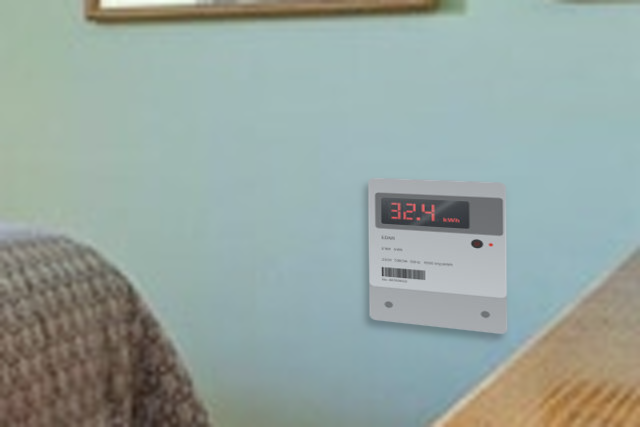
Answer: 32.4 kWh
